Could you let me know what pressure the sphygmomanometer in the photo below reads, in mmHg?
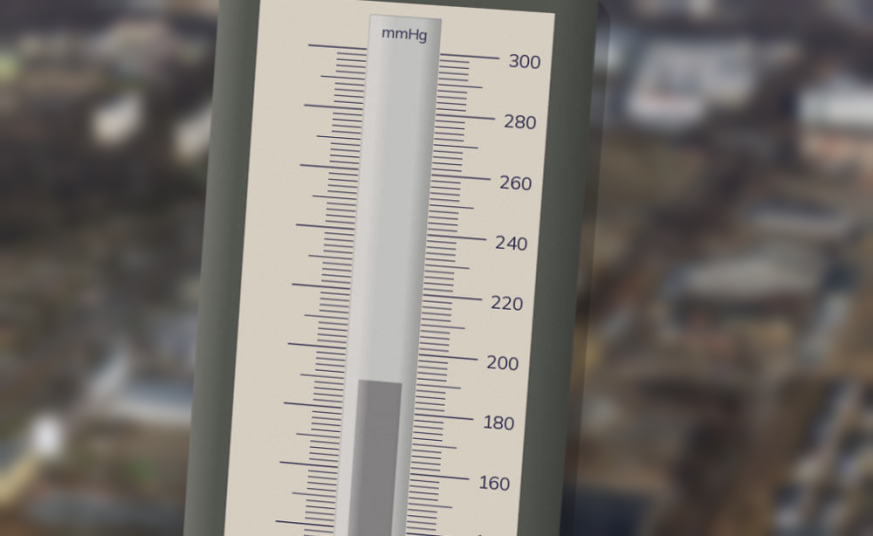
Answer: 190 mmHg
